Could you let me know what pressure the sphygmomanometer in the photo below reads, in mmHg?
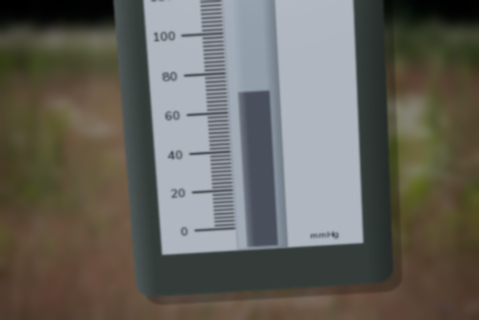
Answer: 70 mmHg
